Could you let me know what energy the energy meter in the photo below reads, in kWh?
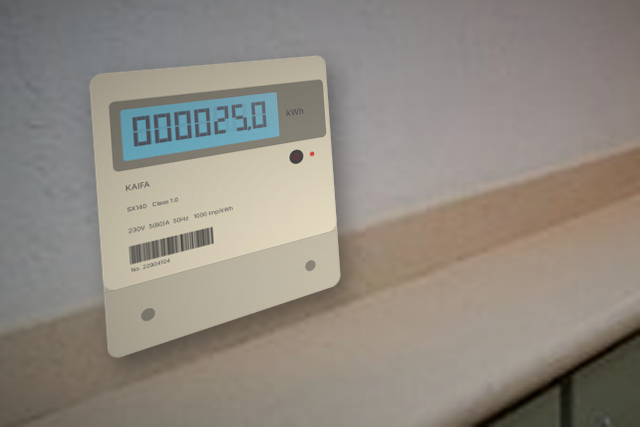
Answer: 25.0 kWh
